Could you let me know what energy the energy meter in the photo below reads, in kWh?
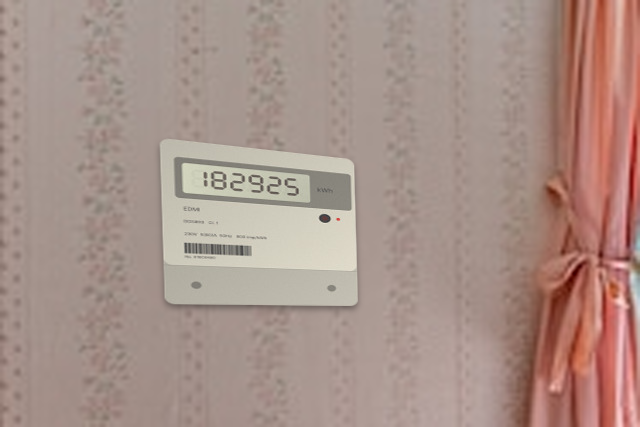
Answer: 182925 kWh
